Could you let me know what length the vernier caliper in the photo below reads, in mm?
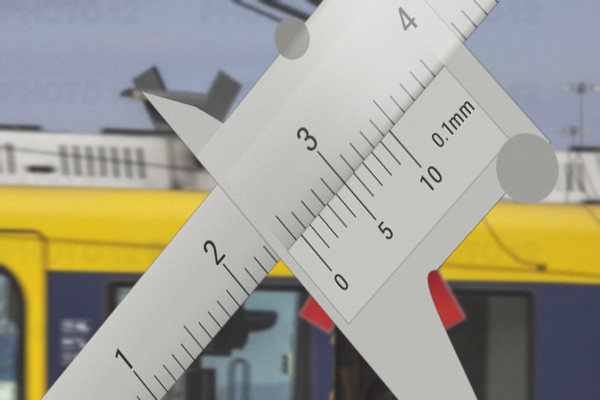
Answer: 25.5 mm
